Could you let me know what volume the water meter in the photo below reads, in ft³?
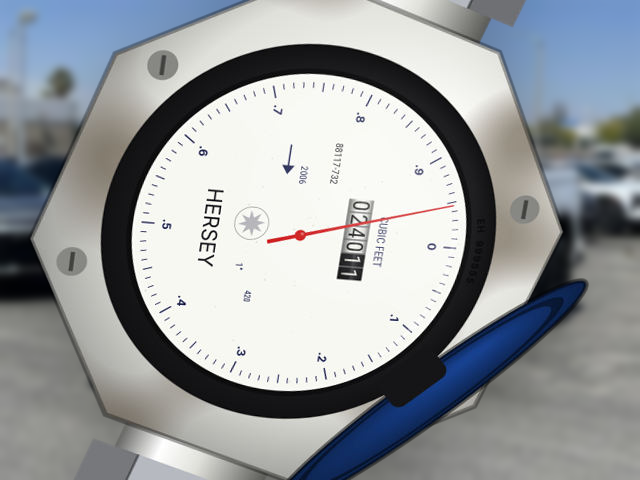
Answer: 24010.95 ft³
